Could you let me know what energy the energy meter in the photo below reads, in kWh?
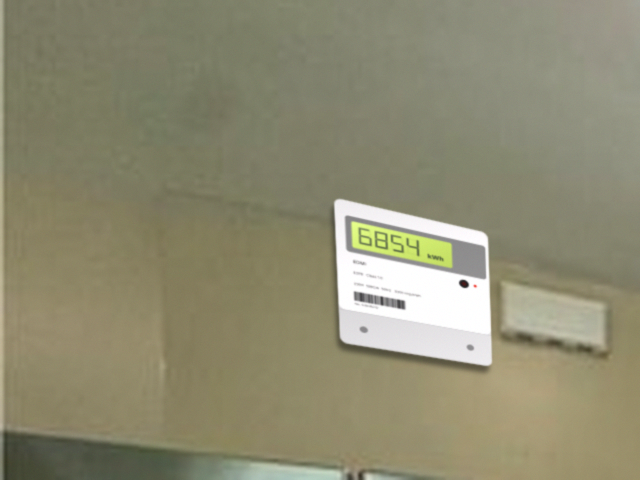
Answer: 6854 kWh
